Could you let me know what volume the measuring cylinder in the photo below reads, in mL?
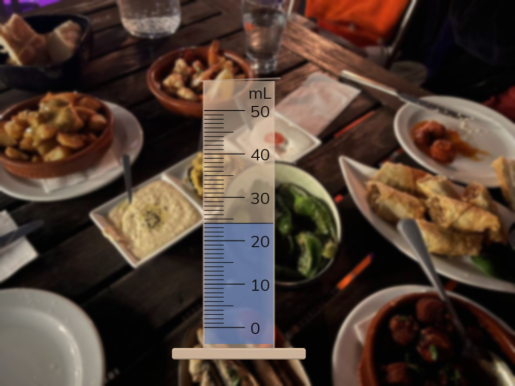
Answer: 24 mL
